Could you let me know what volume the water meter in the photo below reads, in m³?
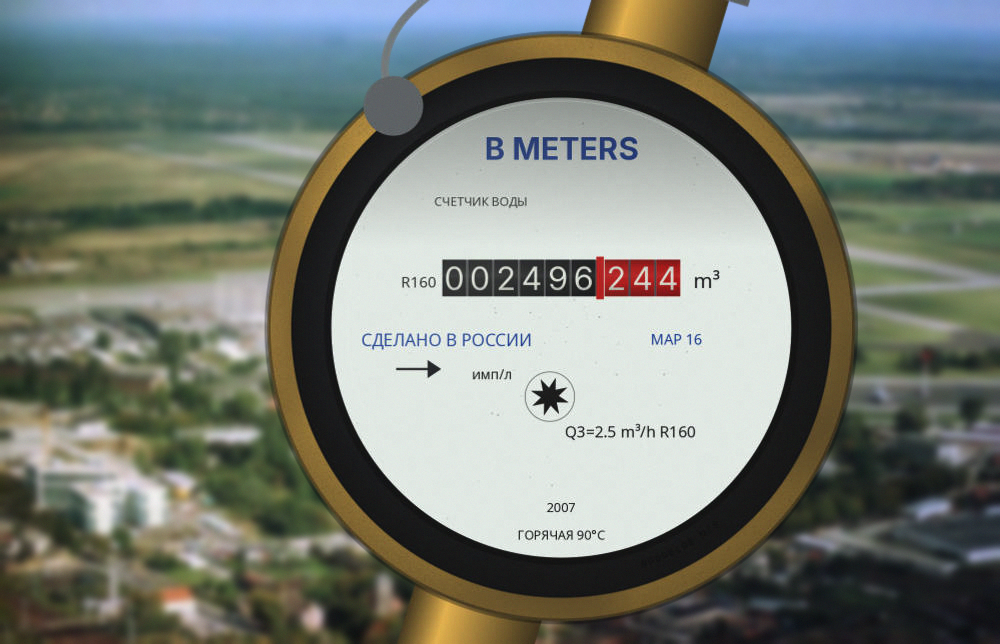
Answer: 2496.244 m³
